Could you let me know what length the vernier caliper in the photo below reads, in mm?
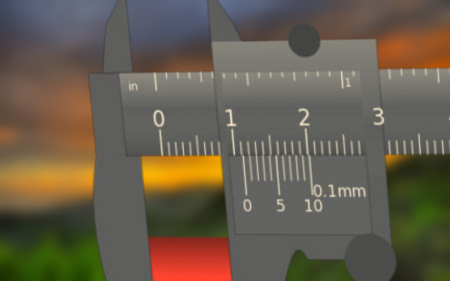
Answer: 11.2 mm
